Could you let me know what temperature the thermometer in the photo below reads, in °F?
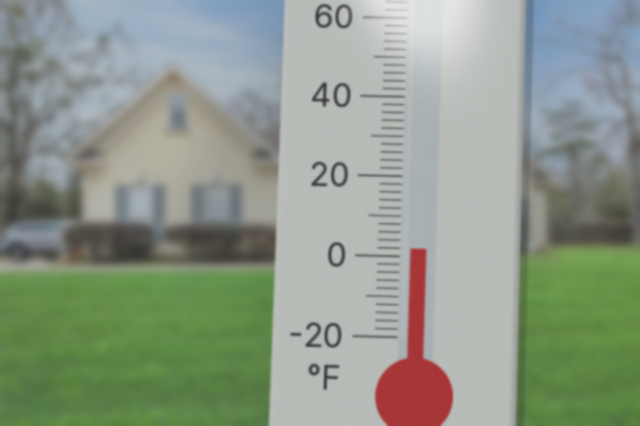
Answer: 2 °F
